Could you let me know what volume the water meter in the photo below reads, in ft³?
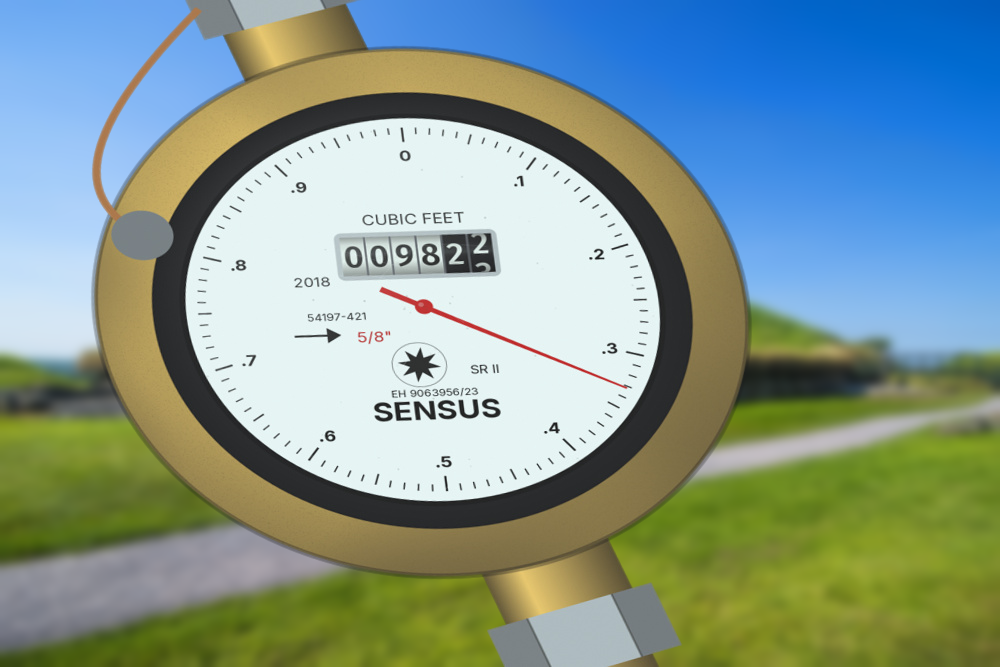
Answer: 9822.33 ft³
